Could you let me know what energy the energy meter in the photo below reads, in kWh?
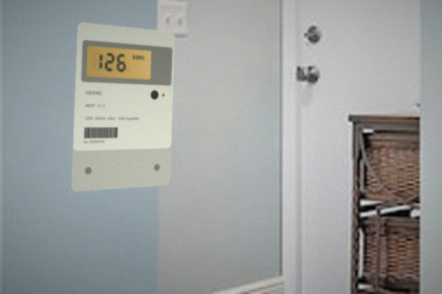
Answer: 126 kWh
